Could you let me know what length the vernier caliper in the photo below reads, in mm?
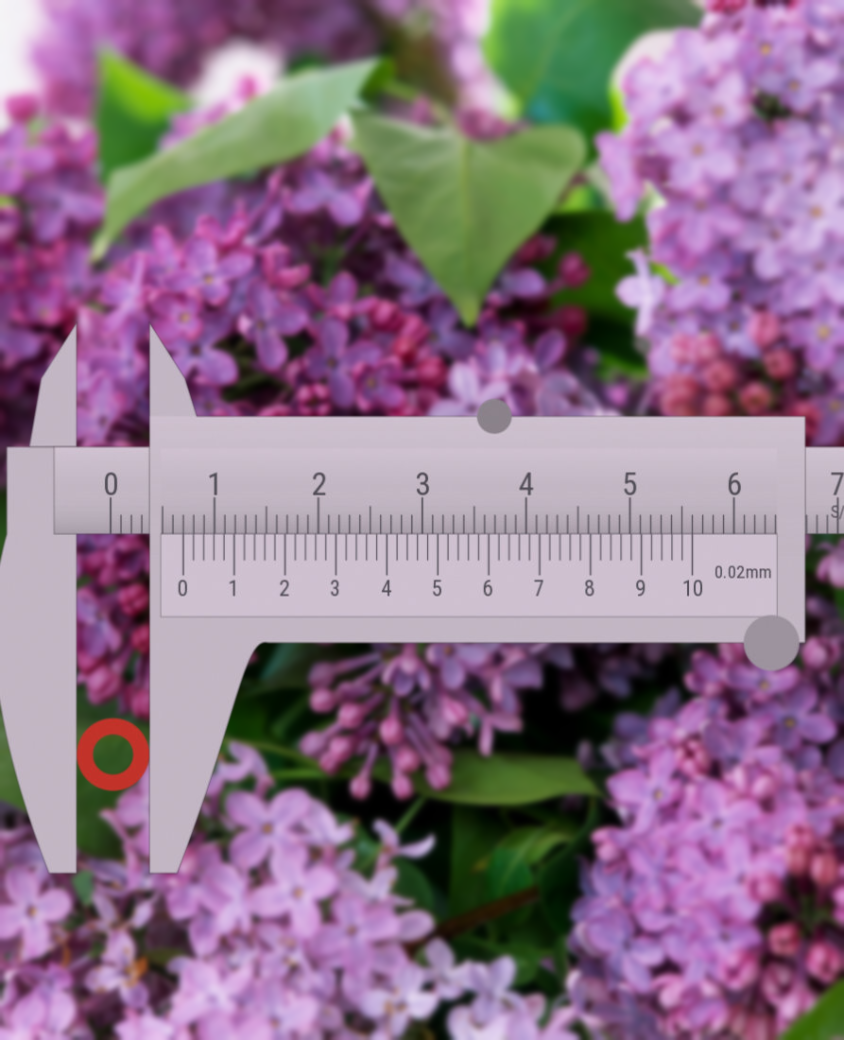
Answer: 7.0 mm
